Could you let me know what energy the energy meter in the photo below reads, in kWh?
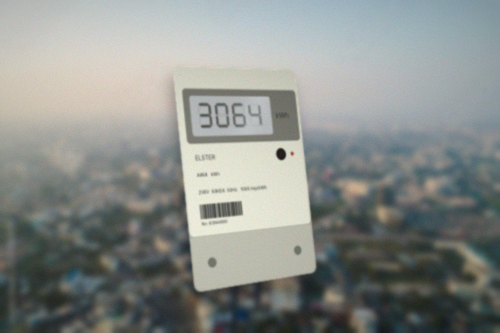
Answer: 3064 kWh
